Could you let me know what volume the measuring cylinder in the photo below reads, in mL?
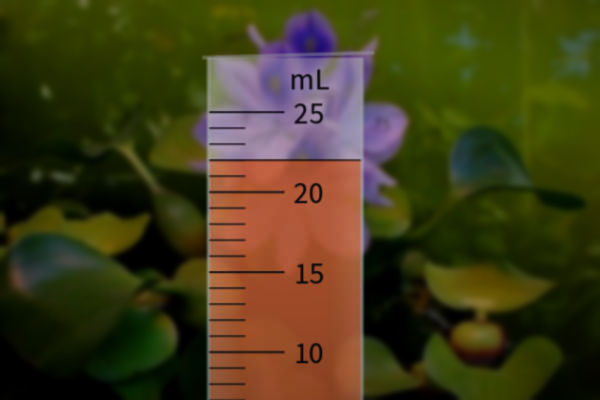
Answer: 22 mL
